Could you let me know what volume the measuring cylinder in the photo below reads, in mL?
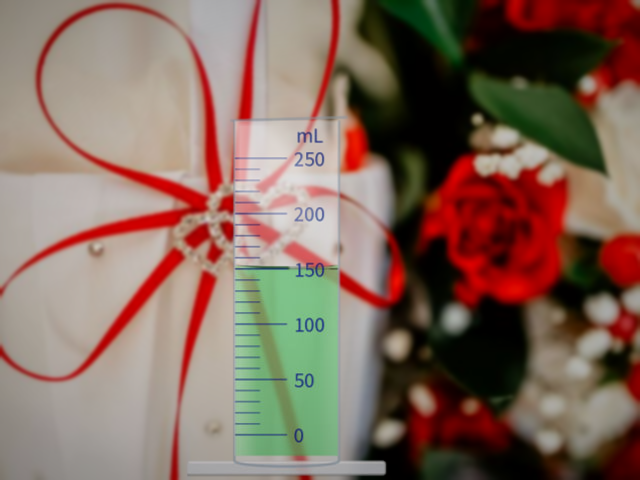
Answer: 150 mL
